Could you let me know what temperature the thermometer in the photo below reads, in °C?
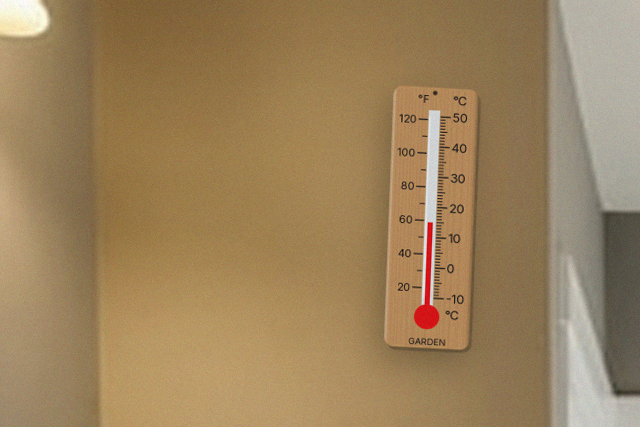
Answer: 15 °C
